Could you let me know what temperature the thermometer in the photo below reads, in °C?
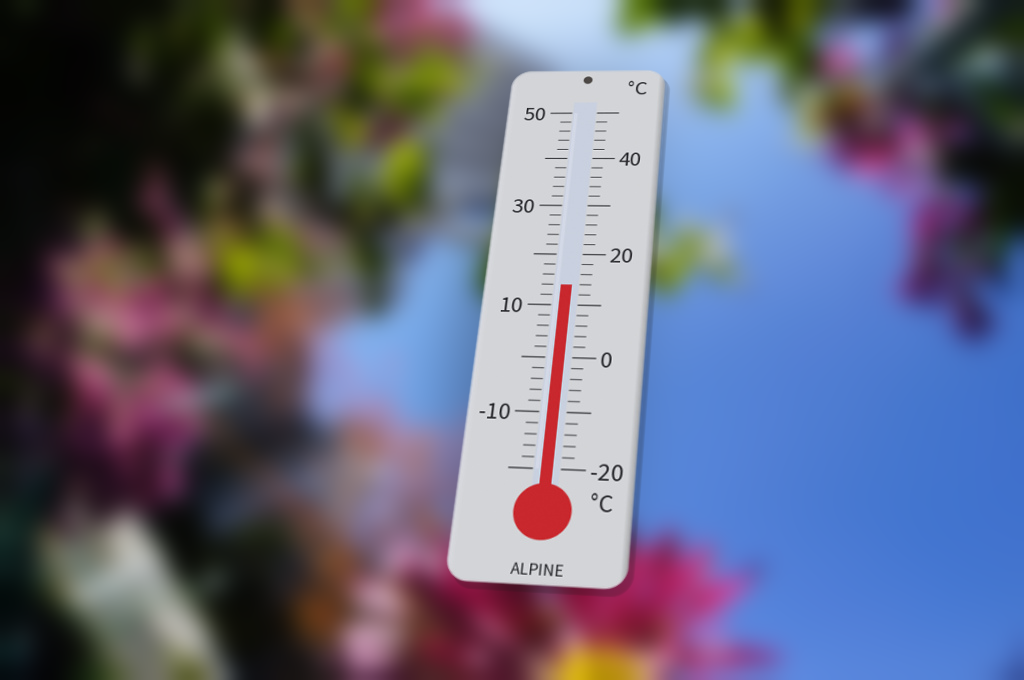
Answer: 14 °C
